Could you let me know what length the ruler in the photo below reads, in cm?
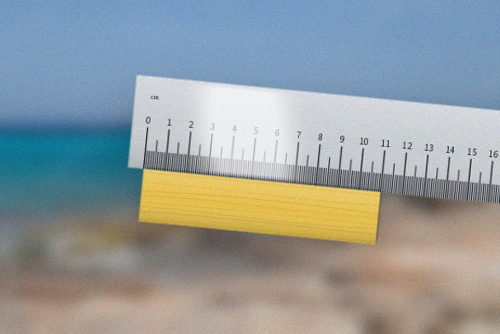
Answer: 11 cm
